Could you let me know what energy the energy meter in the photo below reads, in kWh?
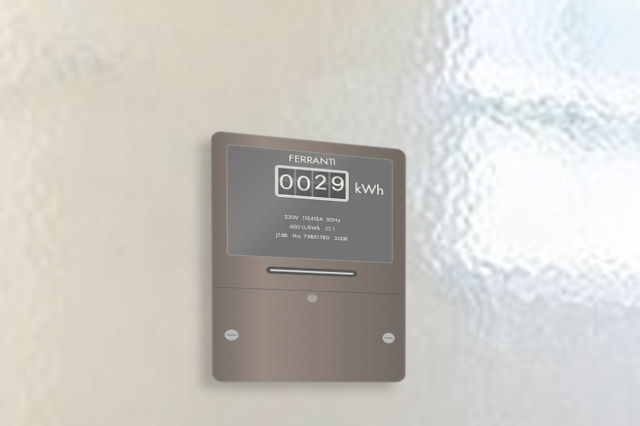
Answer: 29 kWh
